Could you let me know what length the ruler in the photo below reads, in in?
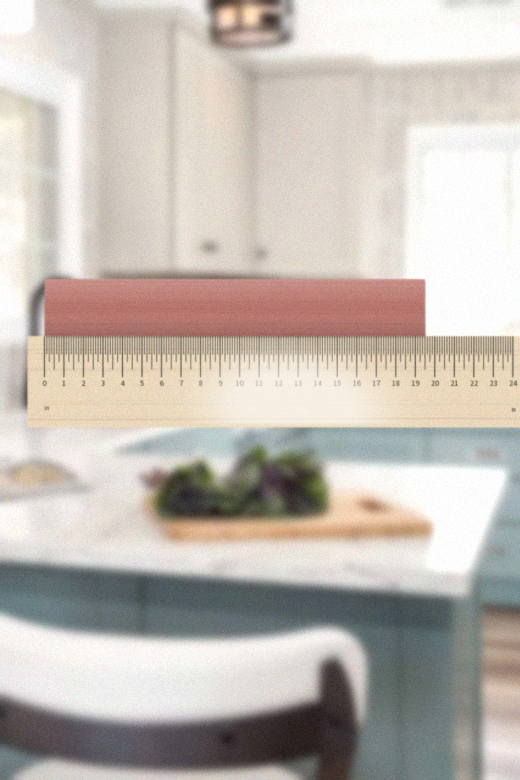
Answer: 19.5 in
